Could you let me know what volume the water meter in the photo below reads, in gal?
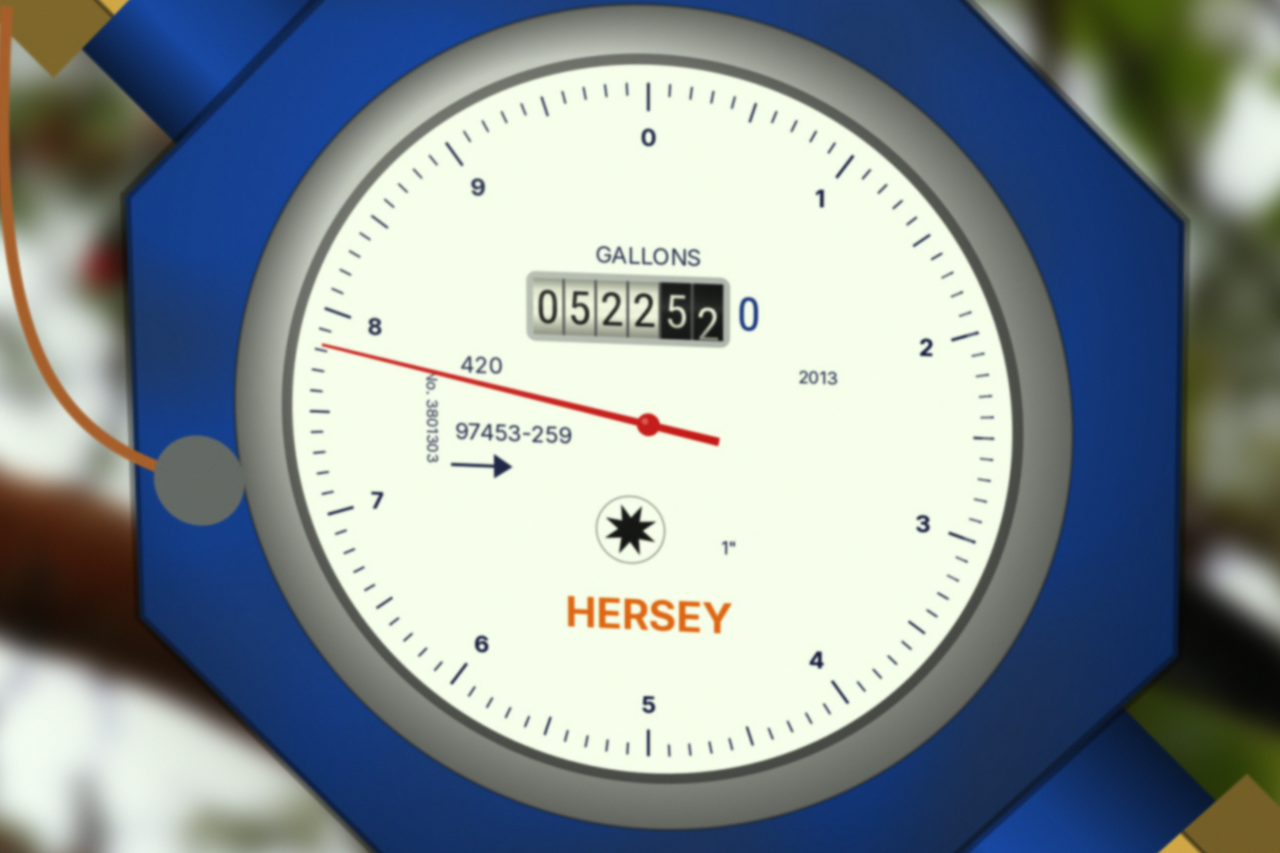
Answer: 522517.8 gal
